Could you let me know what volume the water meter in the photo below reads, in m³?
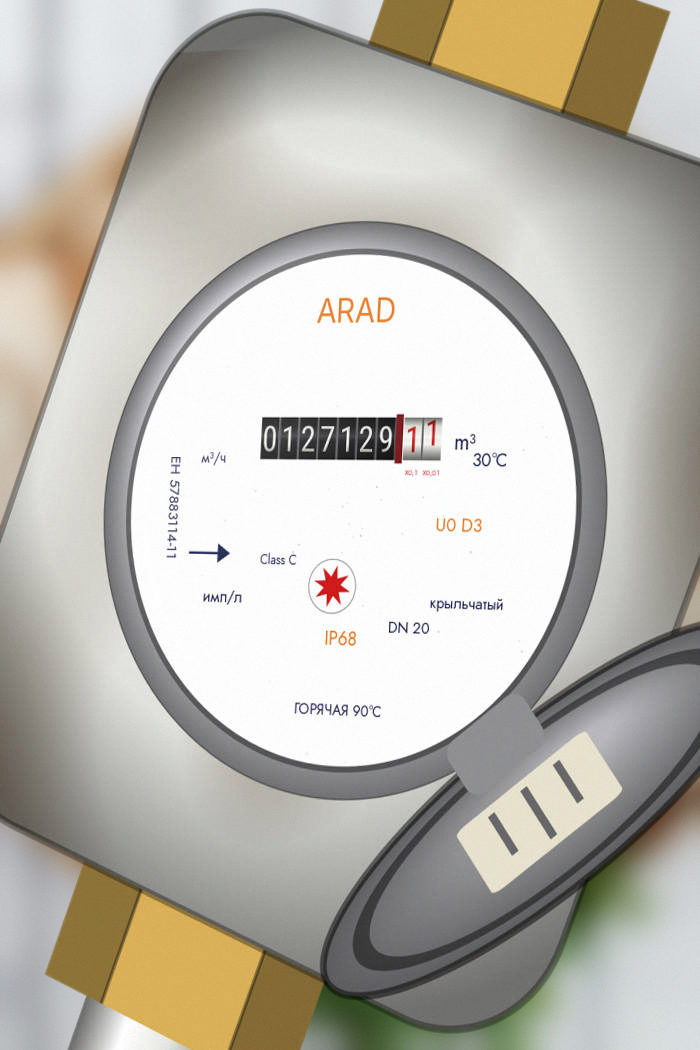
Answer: 127129.11 m³
